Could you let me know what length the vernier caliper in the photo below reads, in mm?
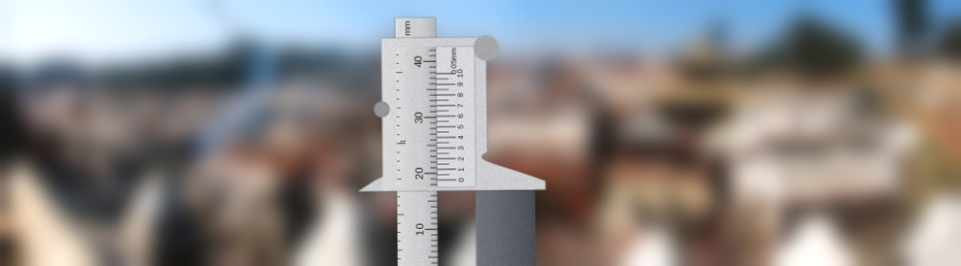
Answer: 18.8 mm
